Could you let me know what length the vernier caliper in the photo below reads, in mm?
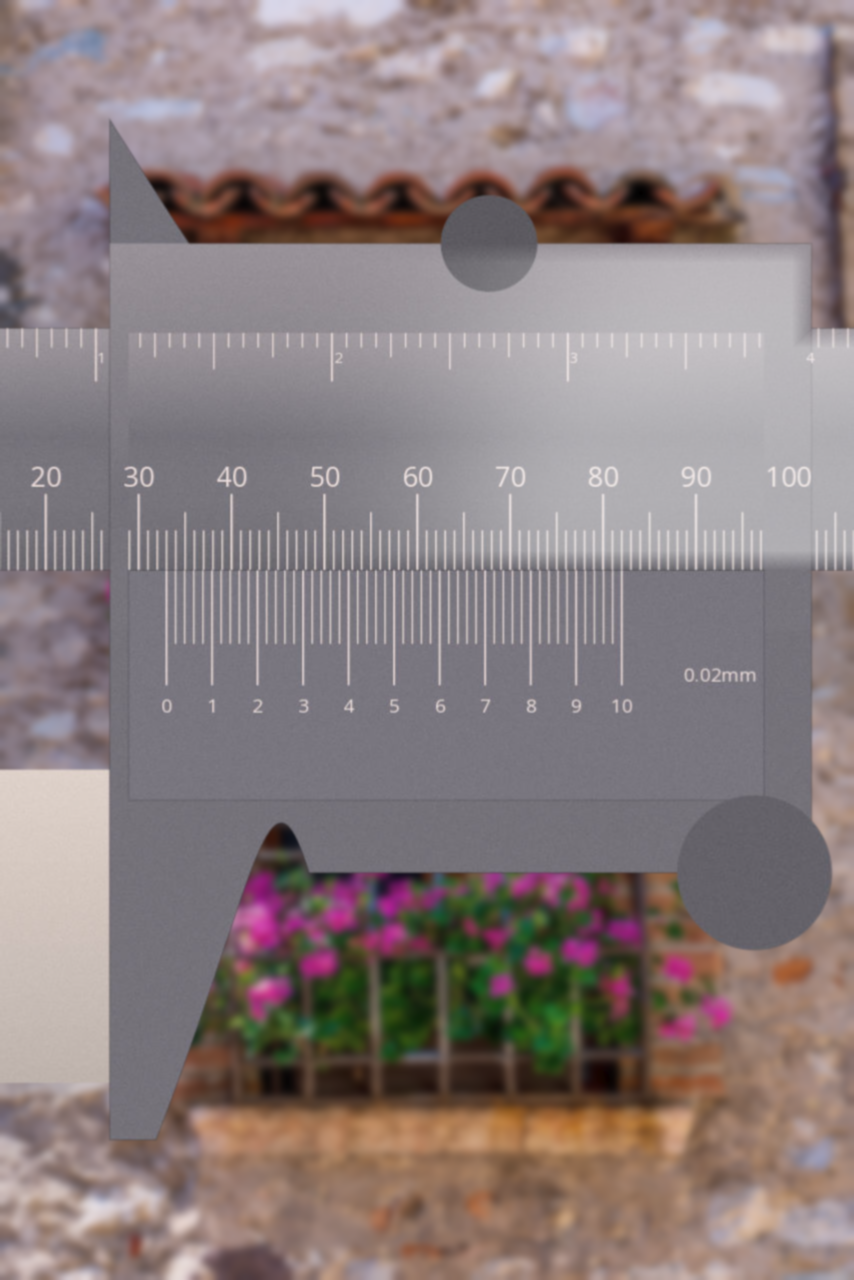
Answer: 33.0 mm
